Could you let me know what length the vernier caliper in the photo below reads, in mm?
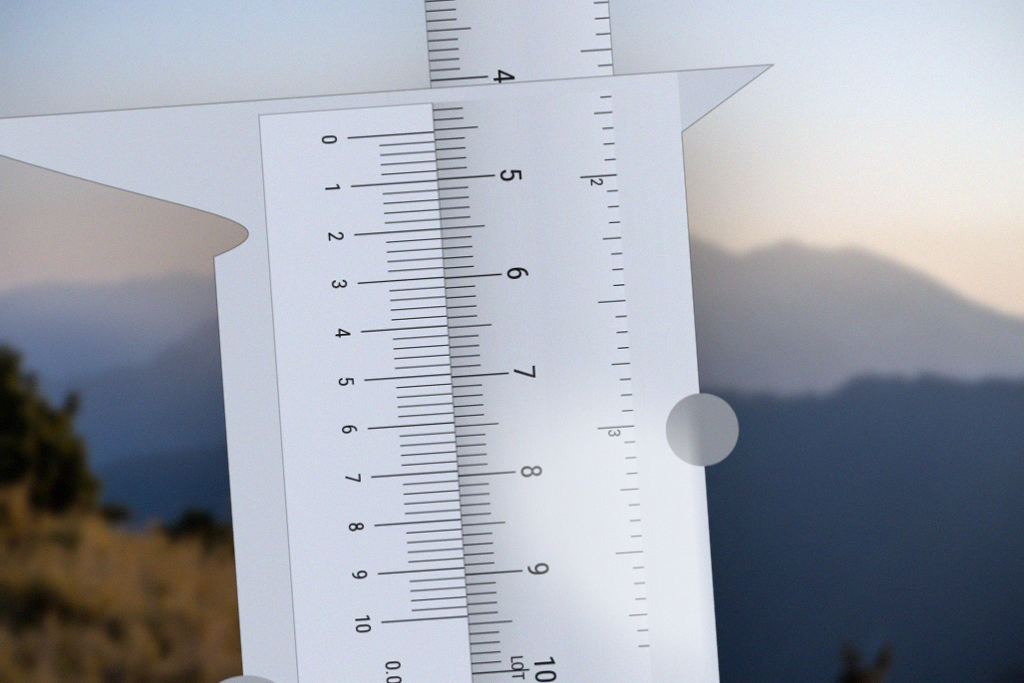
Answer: 45.2 mm
